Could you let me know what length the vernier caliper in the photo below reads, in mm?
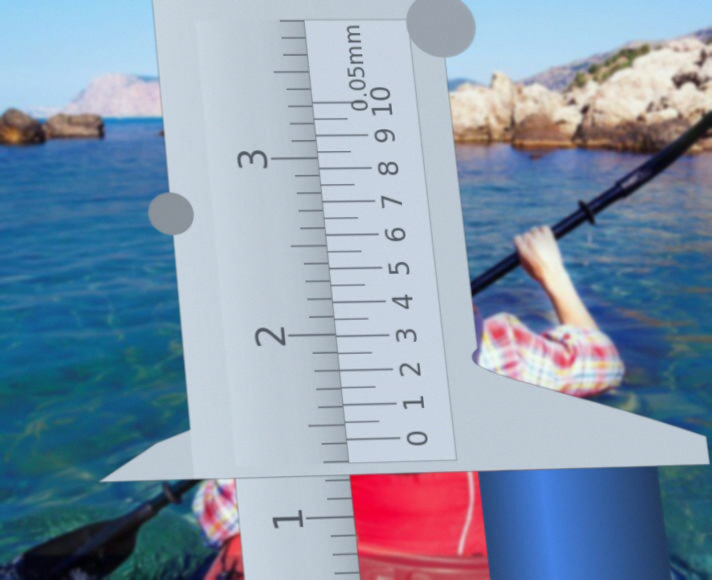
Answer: 14.2 mm
